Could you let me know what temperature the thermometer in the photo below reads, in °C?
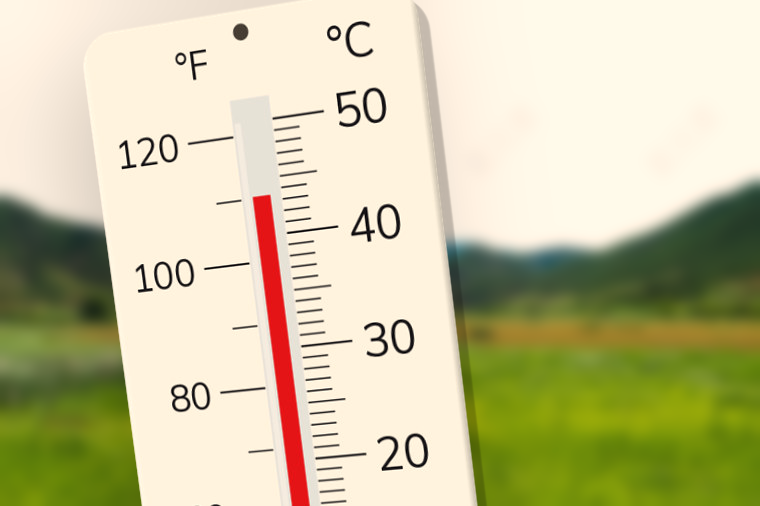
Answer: 43.5 °C
